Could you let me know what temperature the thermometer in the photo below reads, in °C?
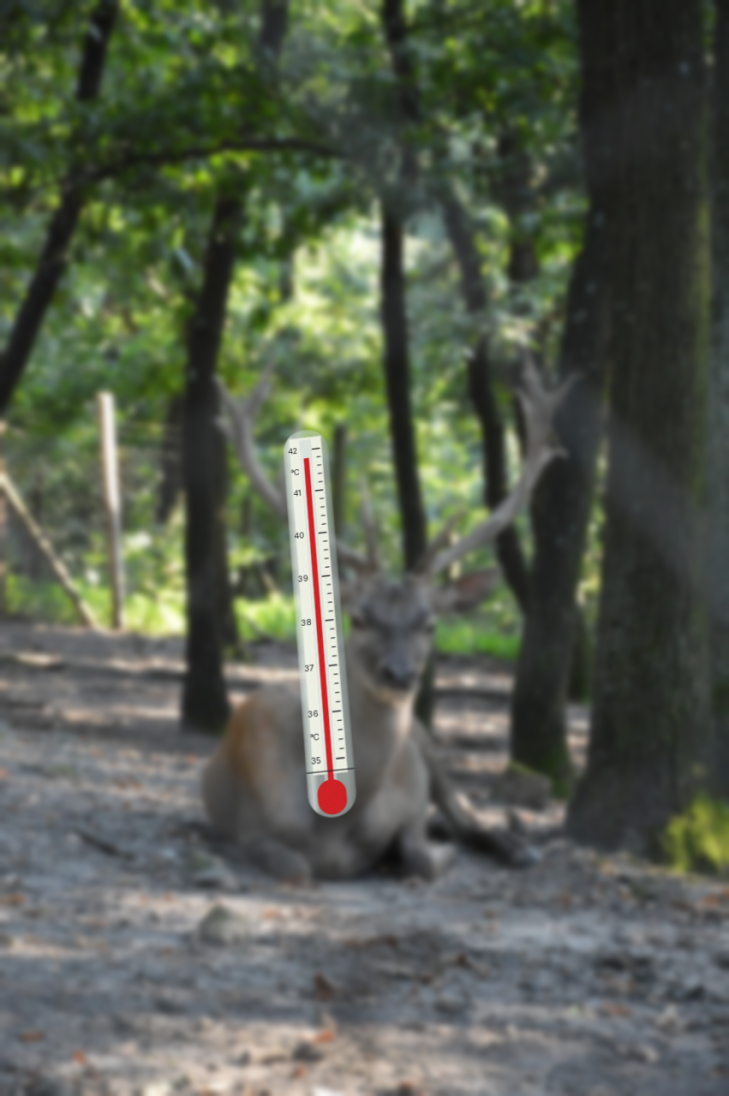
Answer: 41.8 °C
